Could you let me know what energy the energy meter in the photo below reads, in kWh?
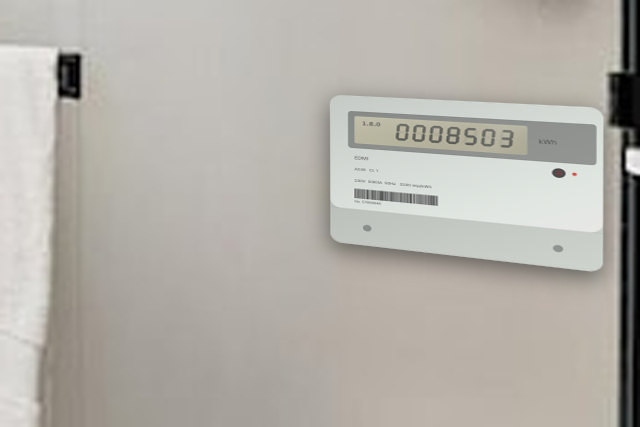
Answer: 8503 kWh
